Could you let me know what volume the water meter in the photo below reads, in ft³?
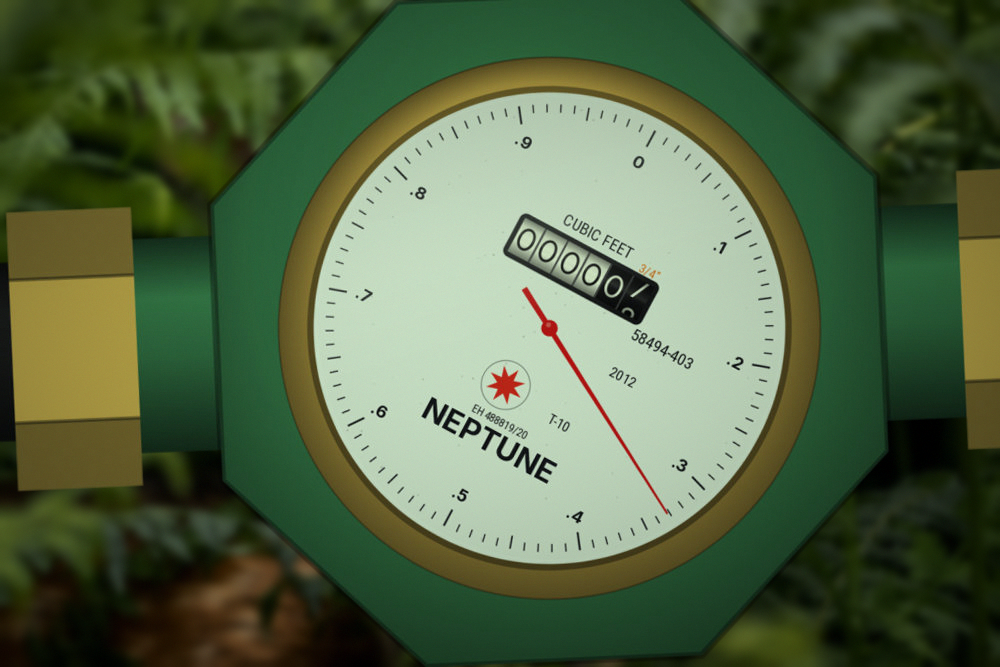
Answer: 7.33 ft³
